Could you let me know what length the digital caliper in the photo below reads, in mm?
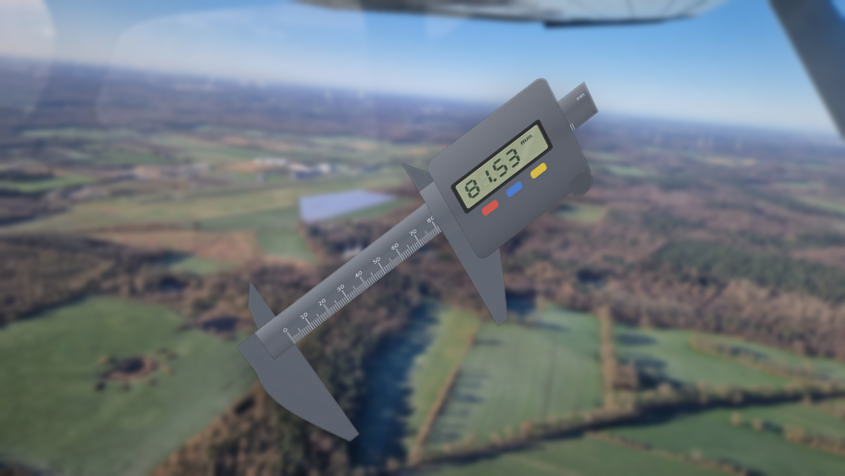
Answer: 81.53 mm
